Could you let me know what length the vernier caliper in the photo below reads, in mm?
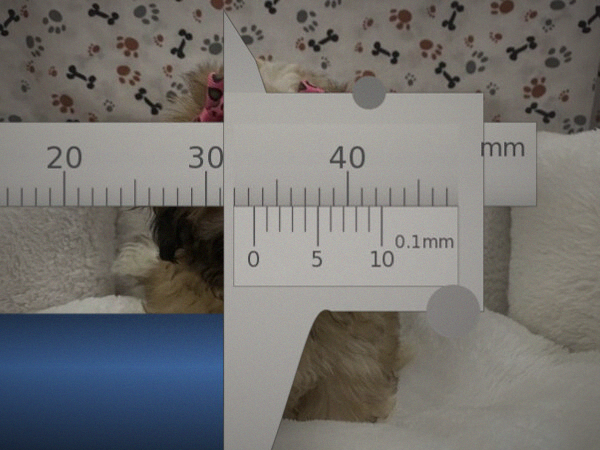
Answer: 33.4 mm
